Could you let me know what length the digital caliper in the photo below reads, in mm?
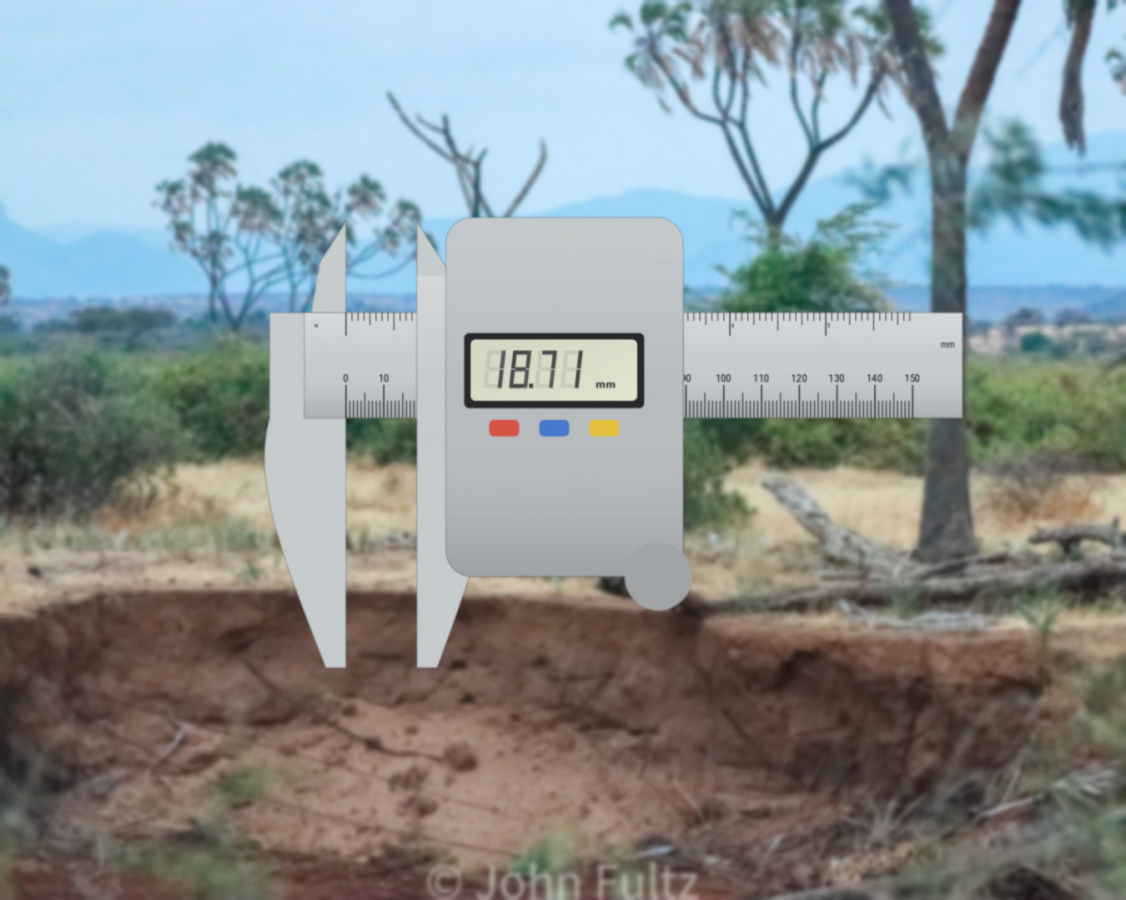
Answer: 18.71 mm
